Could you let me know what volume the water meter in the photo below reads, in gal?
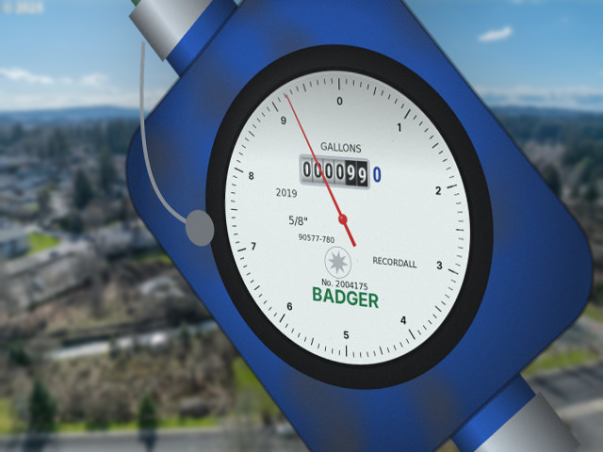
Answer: 989.2 gal
